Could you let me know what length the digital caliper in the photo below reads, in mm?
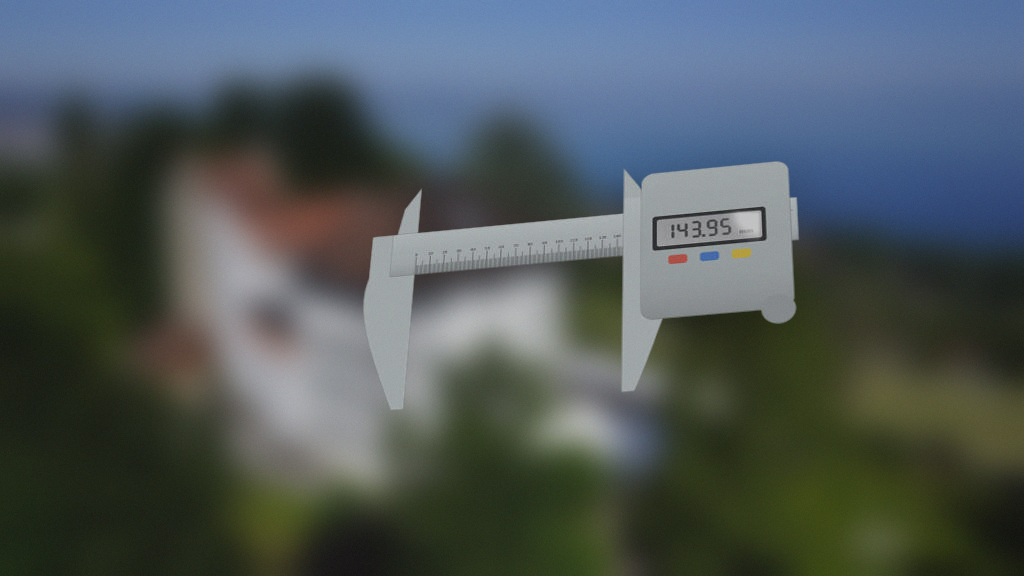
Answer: 143.95 mm
